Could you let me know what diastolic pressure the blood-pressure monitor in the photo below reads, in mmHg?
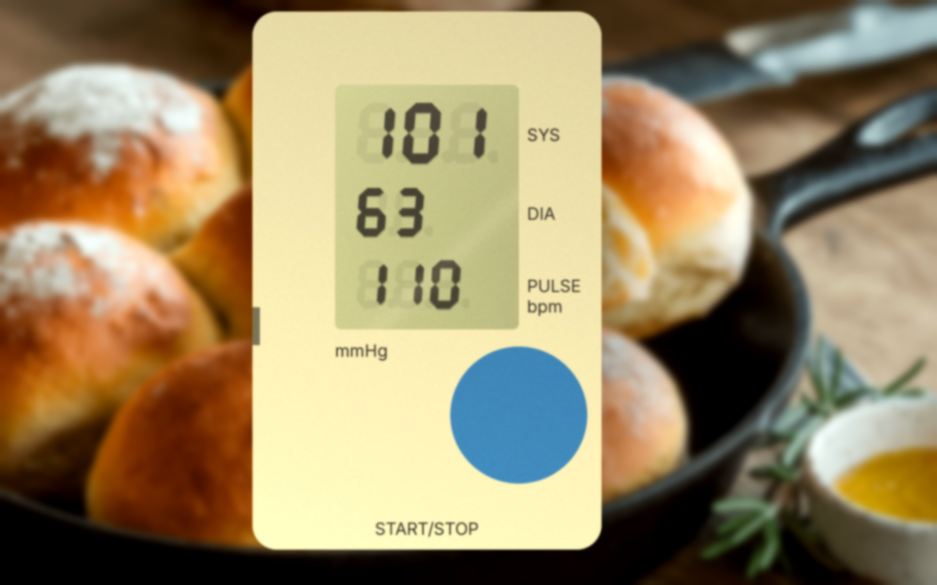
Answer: 63 mmHg
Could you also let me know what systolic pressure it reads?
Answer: 101 mmHg
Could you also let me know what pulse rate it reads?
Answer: 110 bpm
